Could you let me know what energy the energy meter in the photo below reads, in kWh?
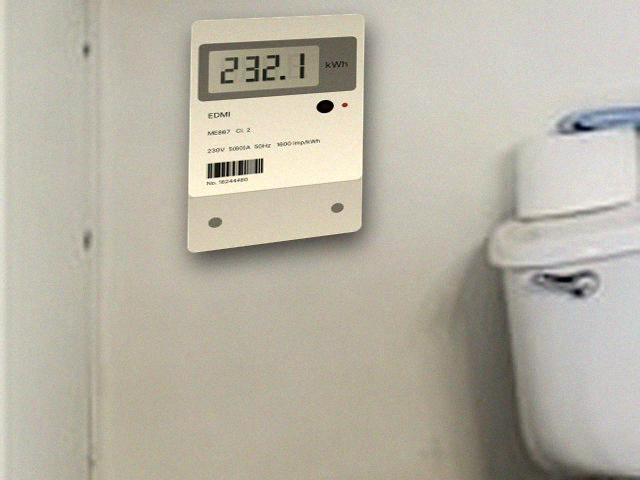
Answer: 232.1 kWh
